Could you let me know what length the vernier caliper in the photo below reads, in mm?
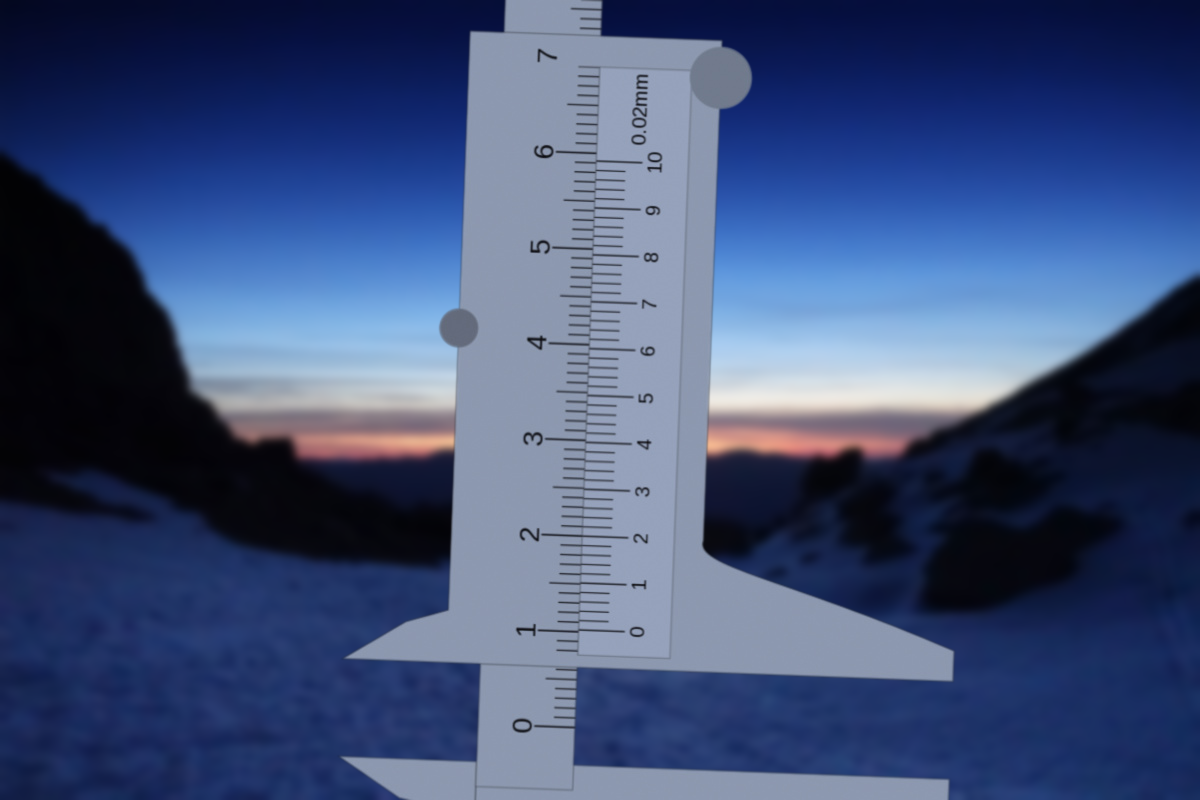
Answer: 10.2 mm
